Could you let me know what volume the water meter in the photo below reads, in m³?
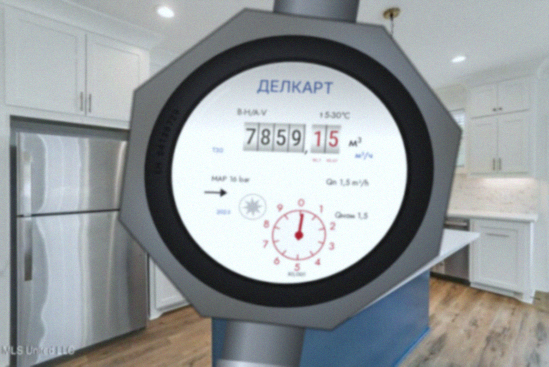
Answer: 7859.150 m³
